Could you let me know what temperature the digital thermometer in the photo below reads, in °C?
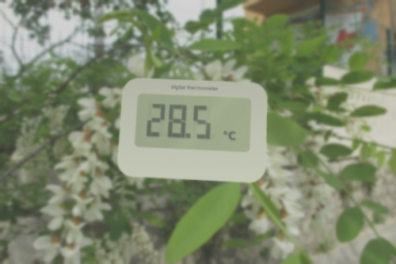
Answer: 28.5 °C
